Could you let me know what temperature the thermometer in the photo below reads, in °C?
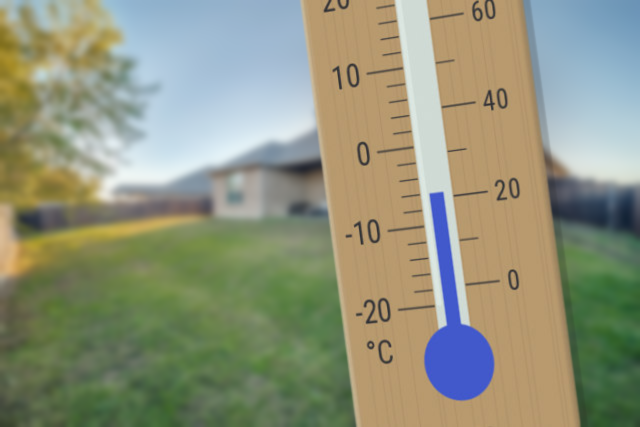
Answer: -6 °C
